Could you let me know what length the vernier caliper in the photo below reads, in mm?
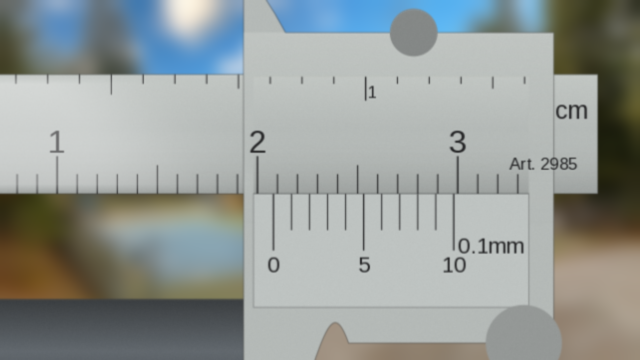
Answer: 20.8 mm
